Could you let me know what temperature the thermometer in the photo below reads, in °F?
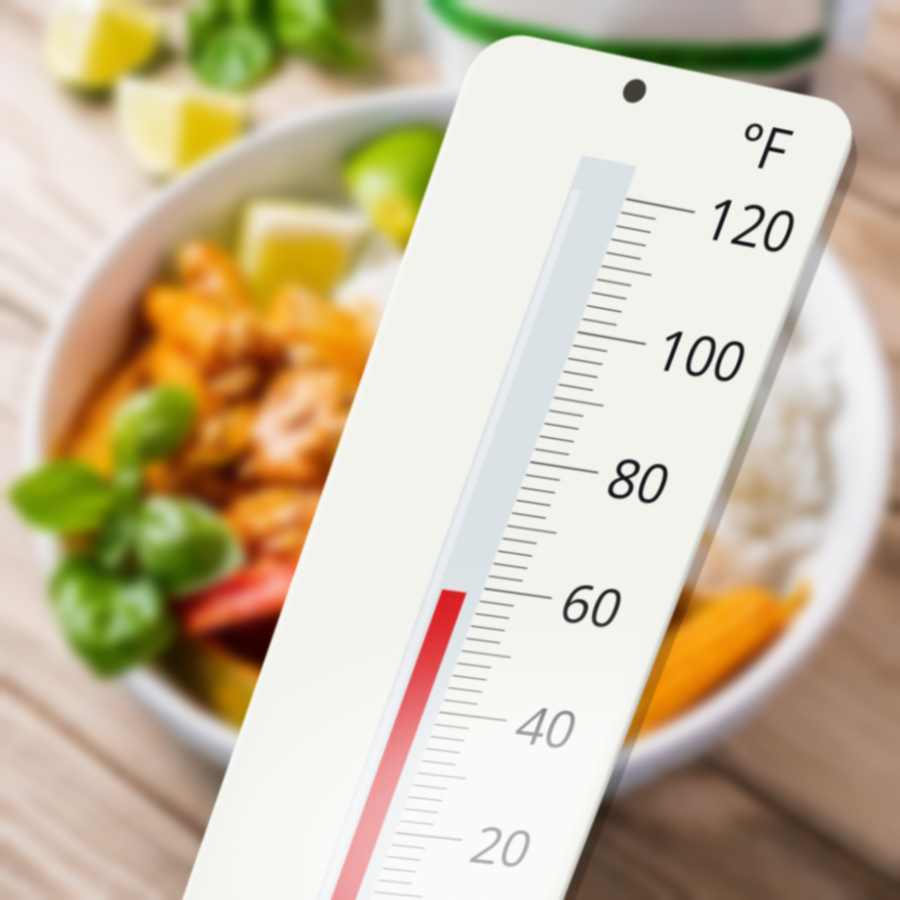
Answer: 59 °F
